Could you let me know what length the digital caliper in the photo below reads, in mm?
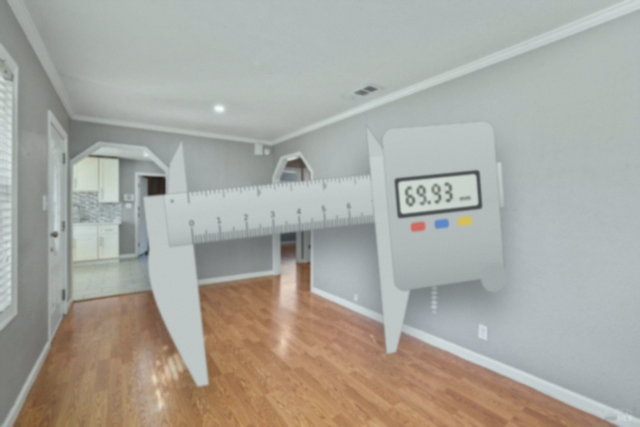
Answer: 69.93 mm
